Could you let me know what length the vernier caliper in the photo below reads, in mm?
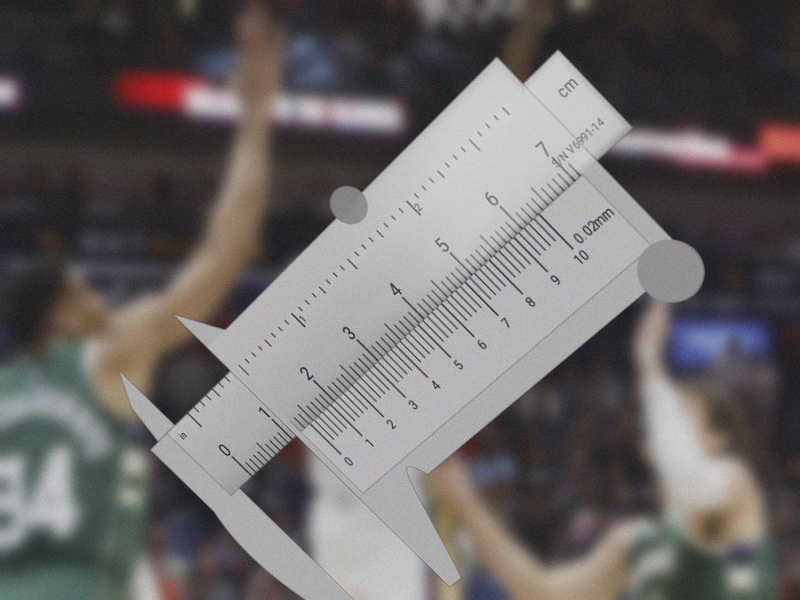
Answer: 14.2 mm
